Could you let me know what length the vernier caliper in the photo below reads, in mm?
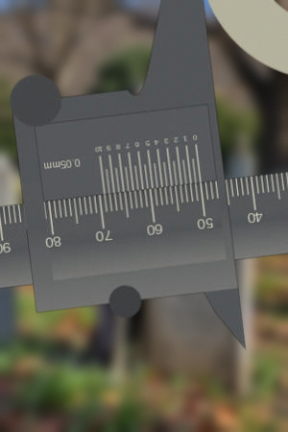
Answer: 50.0 mm
